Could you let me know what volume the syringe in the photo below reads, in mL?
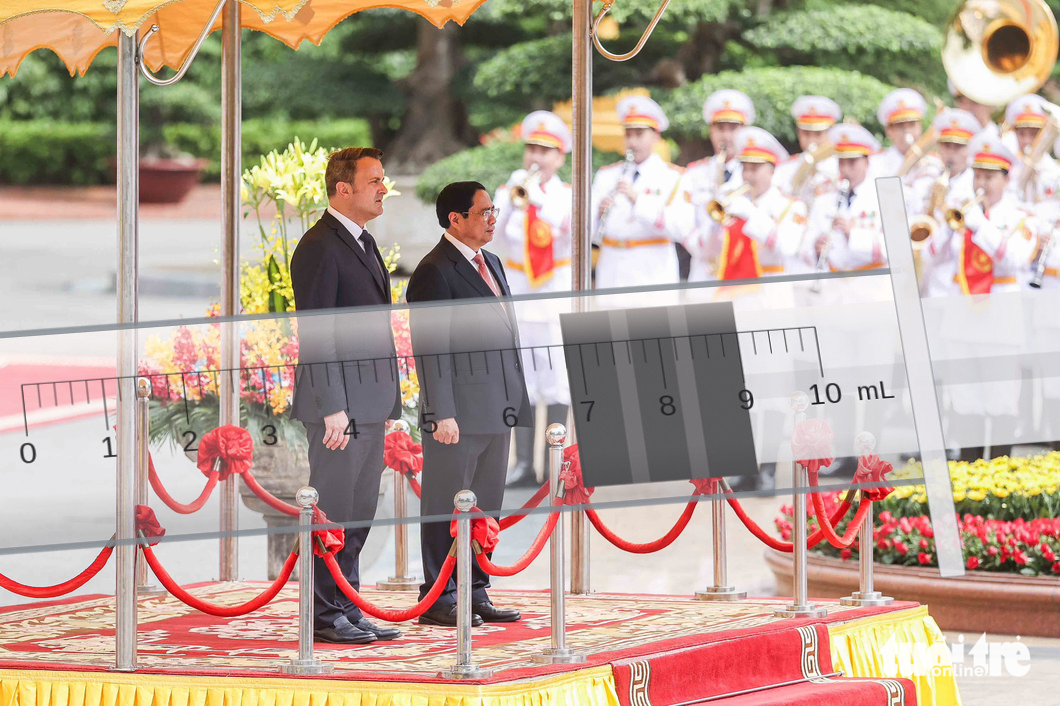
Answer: 6.8 mL
